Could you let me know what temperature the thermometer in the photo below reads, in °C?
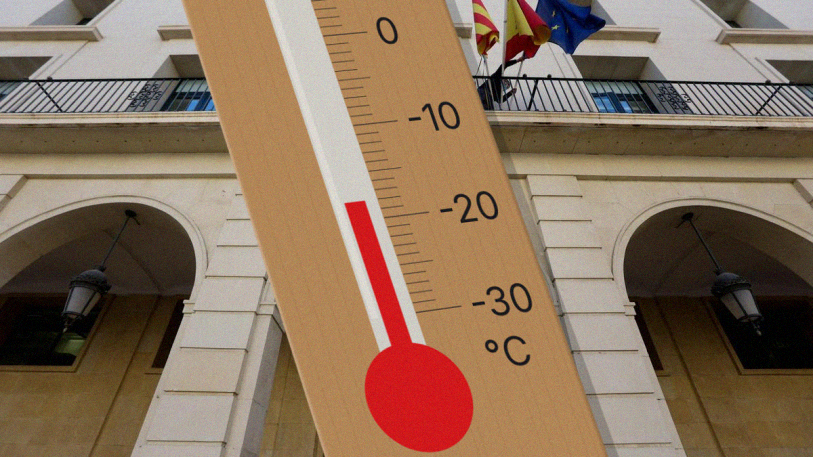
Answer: -18 °C
